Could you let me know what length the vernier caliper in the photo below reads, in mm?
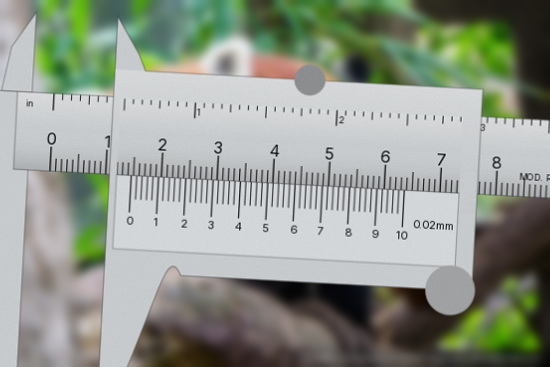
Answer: 14.6 mm
